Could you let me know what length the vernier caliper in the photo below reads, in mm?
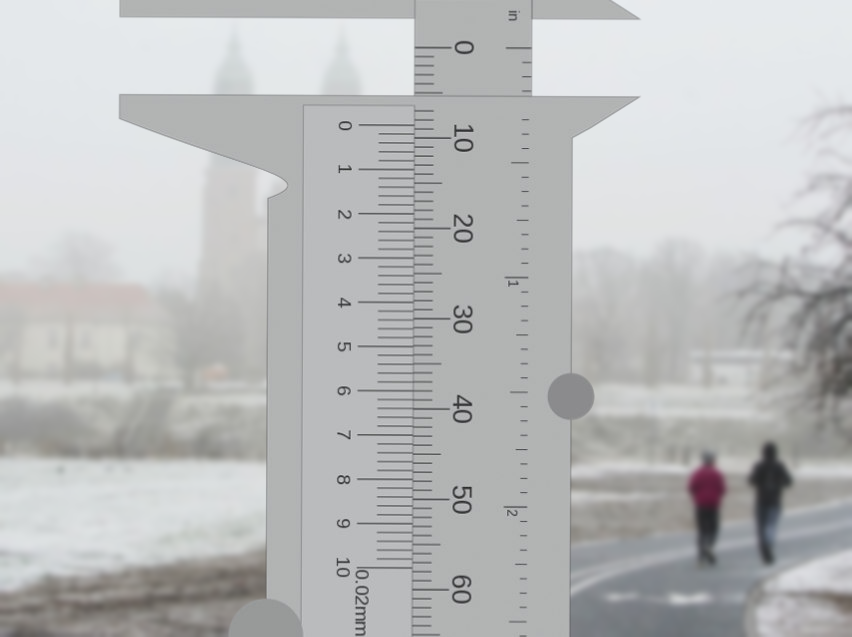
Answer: 8.6 mm
